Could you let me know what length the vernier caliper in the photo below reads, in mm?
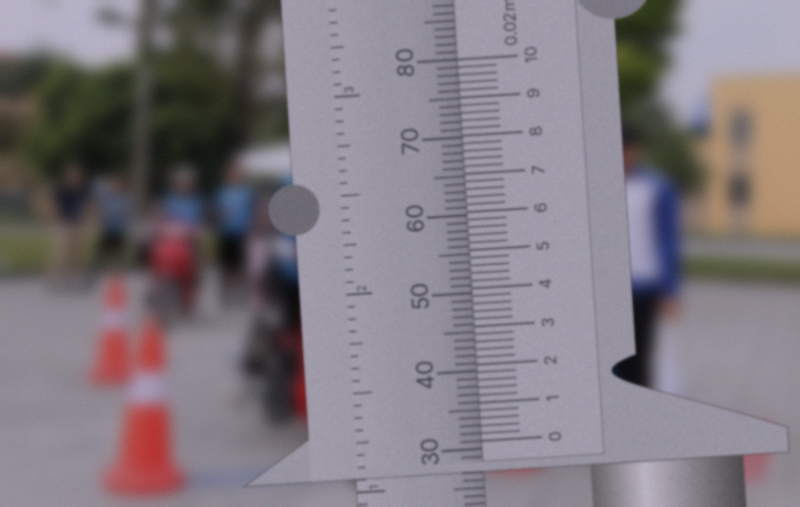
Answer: 31.0 mm
